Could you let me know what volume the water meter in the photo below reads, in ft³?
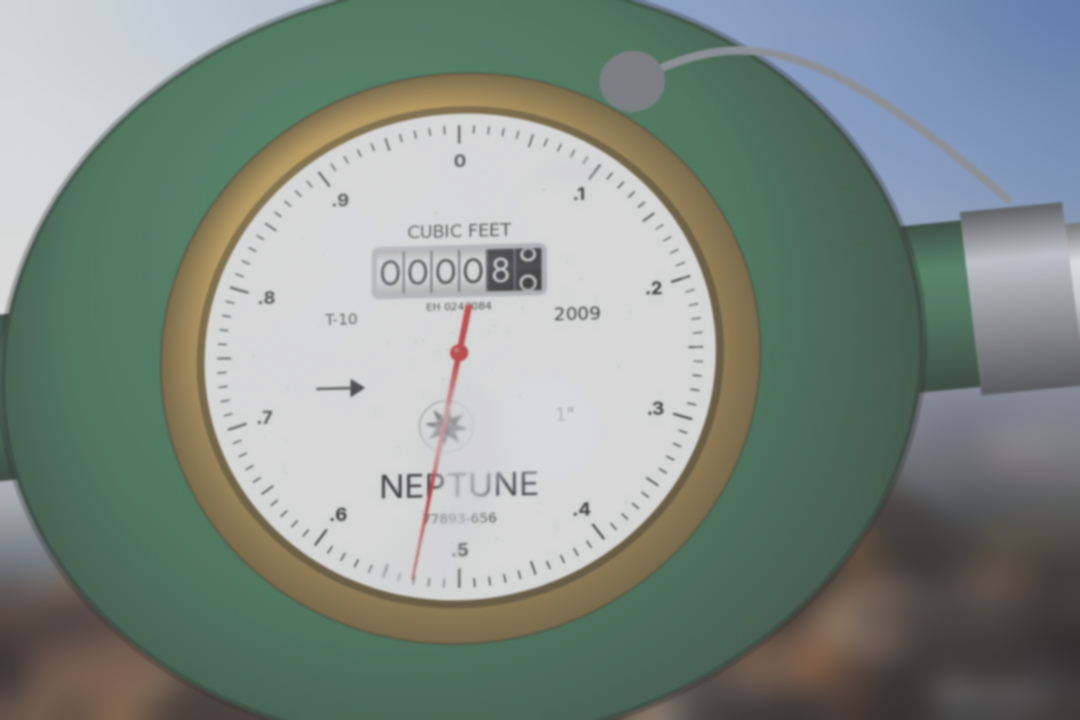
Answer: 88.53 ft³
